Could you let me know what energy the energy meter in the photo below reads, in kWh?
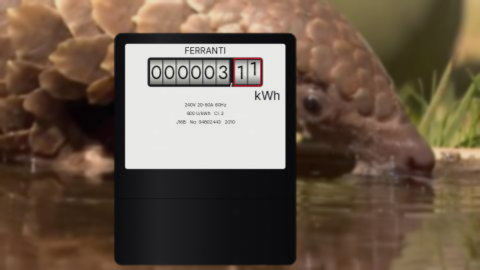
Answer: 3.11 kWh
